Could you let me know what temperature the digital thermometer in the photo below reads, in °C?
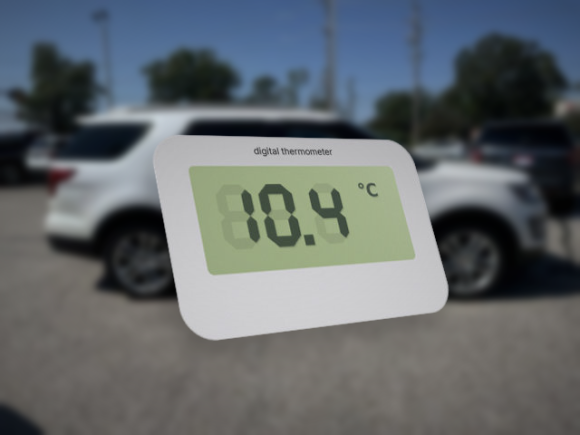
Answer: 10.4 °C
